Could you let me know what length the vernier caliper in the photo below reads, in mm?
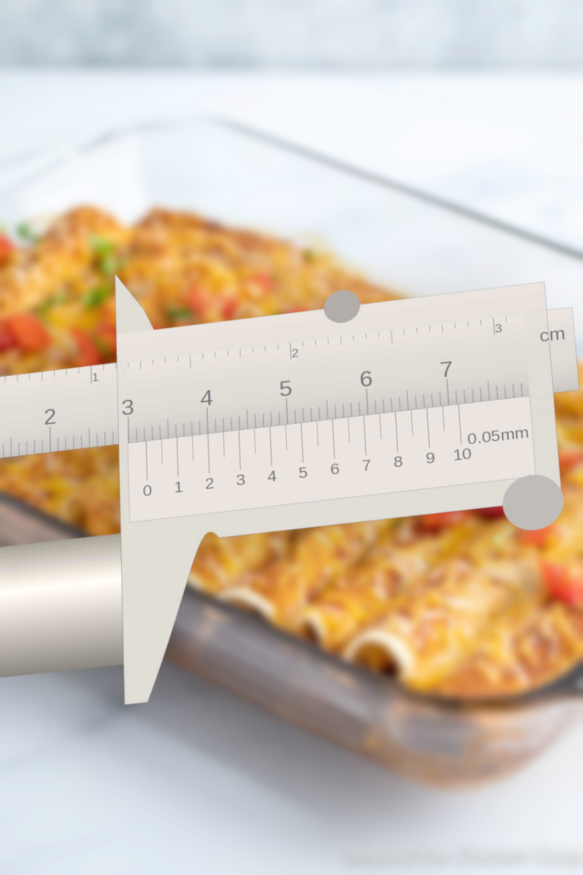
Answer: 32.2 mm
